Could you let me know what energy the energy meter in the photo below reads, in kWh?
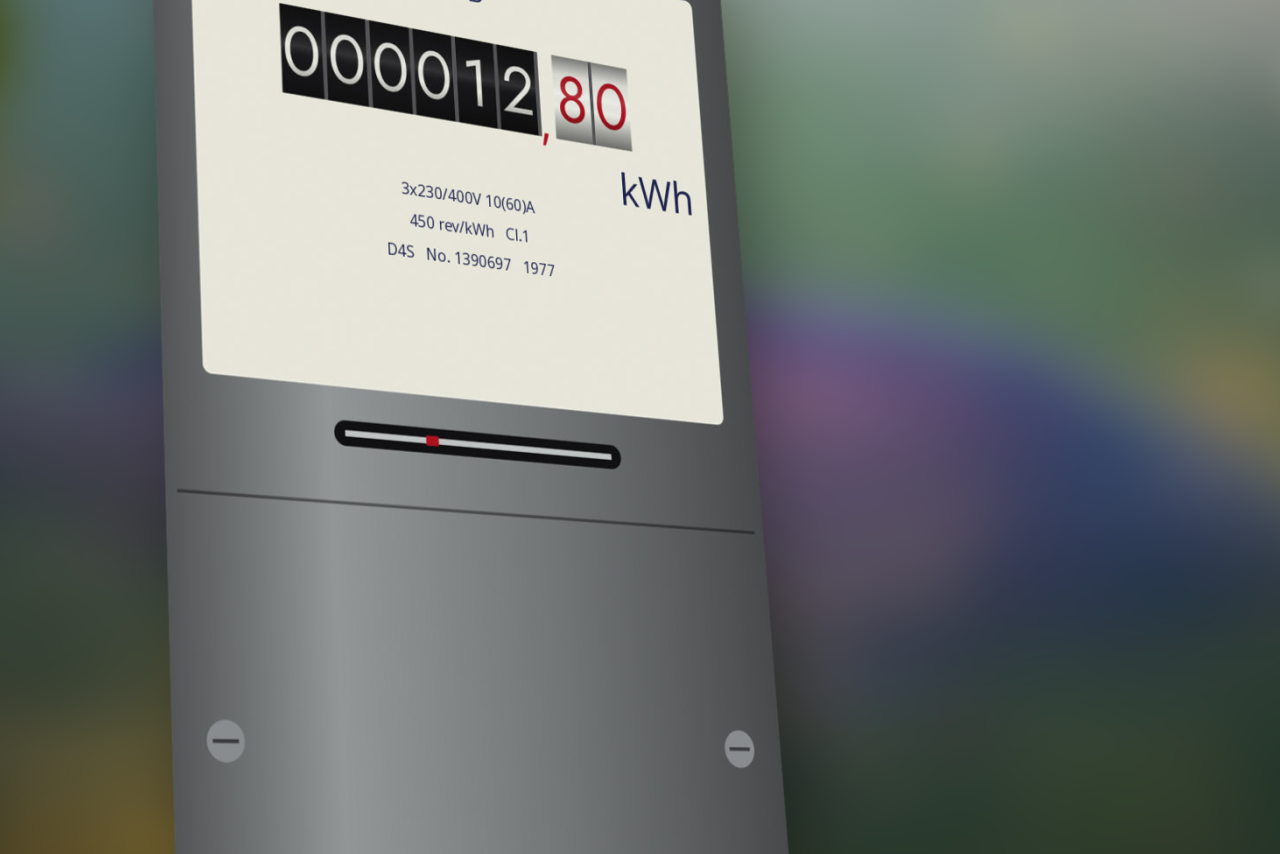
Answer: 12.80 kWh
